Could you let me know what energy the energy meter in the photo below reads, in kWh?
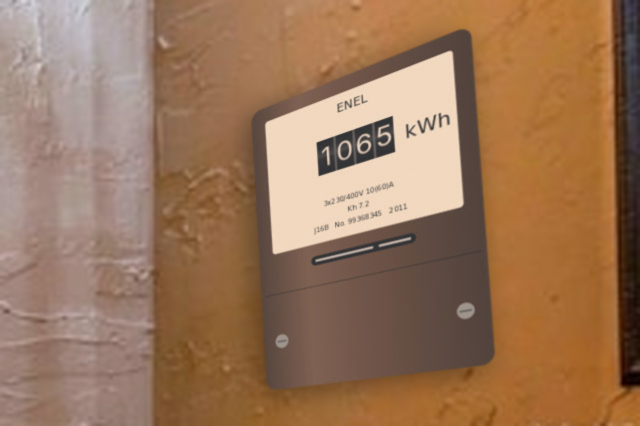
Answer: 1065 kWh
